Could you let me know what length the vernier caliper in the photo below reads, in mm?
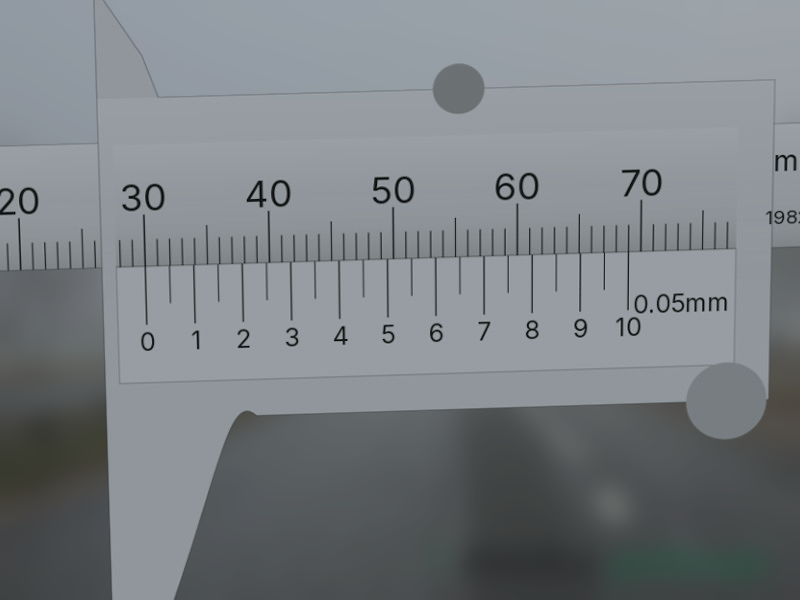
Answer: 30.0 mm
